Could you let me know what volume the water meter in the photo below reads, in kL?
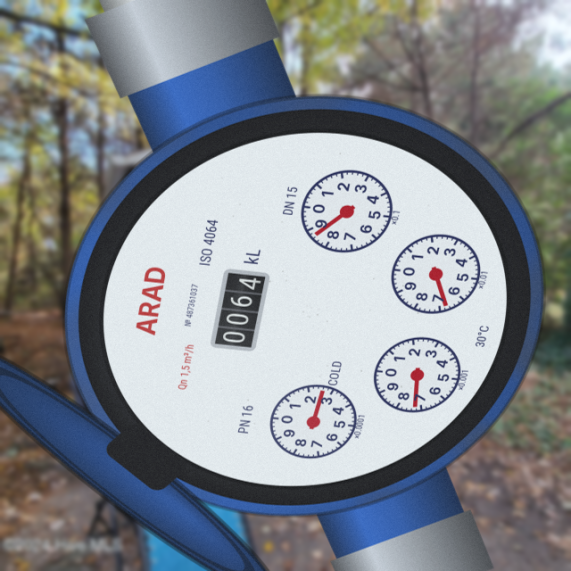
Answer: 63.8672 kL
